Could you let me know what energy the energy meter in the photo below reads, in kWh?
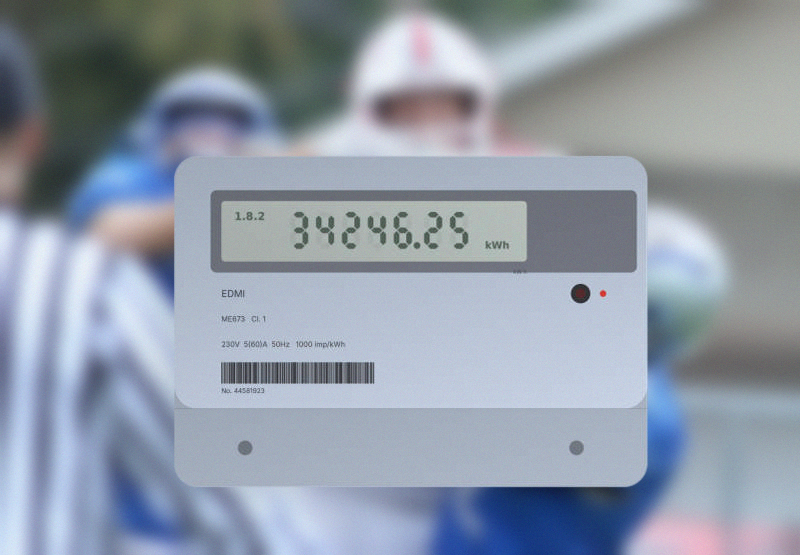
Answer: 34246.25 kWh
